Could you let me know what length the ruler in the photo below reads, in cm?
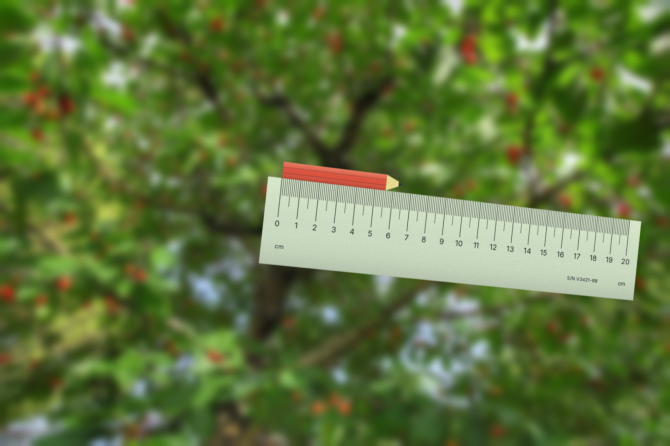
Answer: 6.5 cm
